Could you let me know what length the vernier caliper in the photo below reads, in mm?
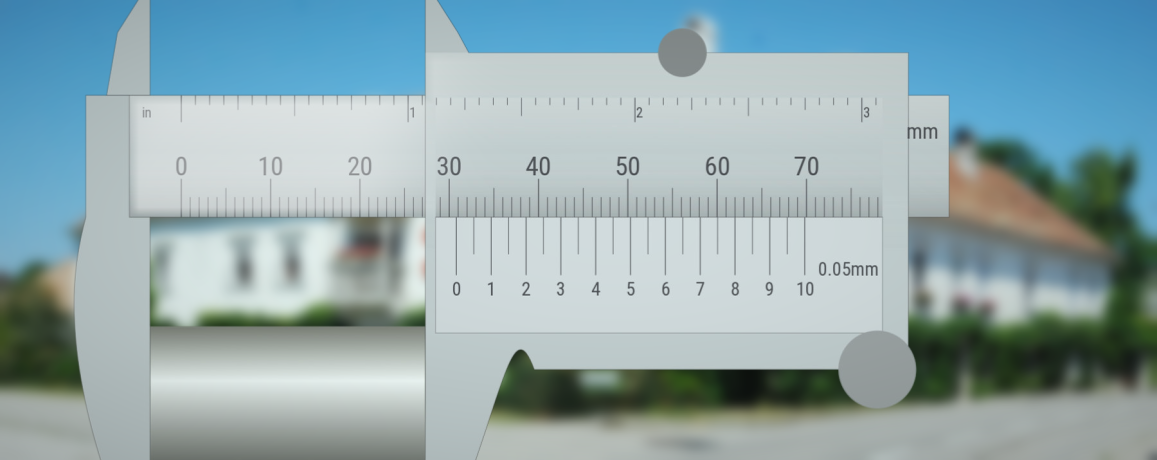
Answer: 30.8 mm
